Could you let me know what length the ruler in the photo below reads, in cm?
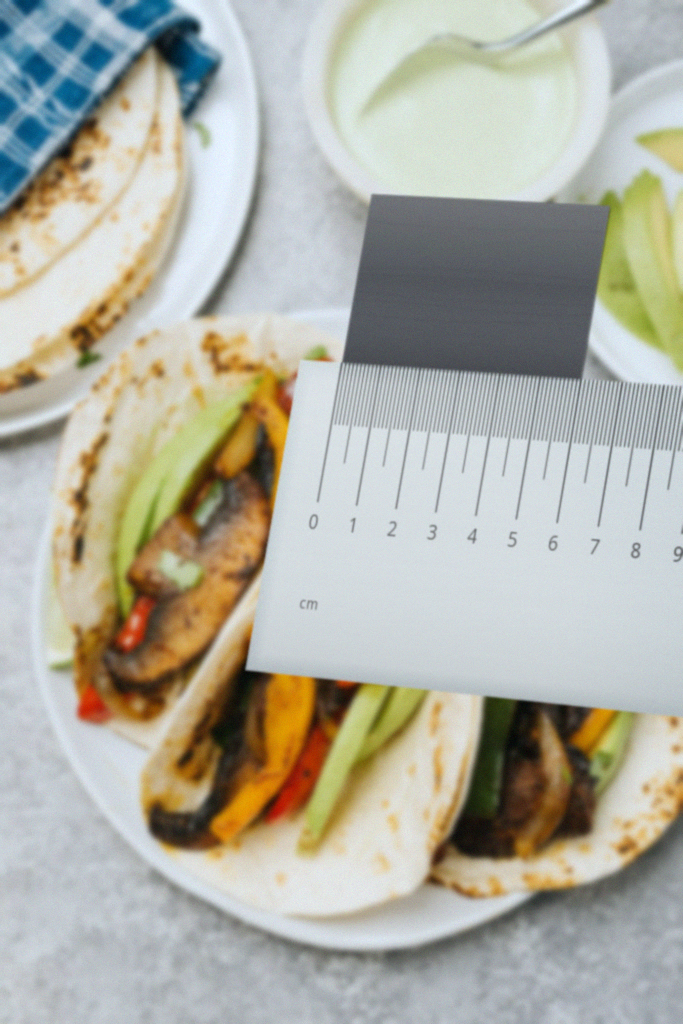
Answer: 6 cm
